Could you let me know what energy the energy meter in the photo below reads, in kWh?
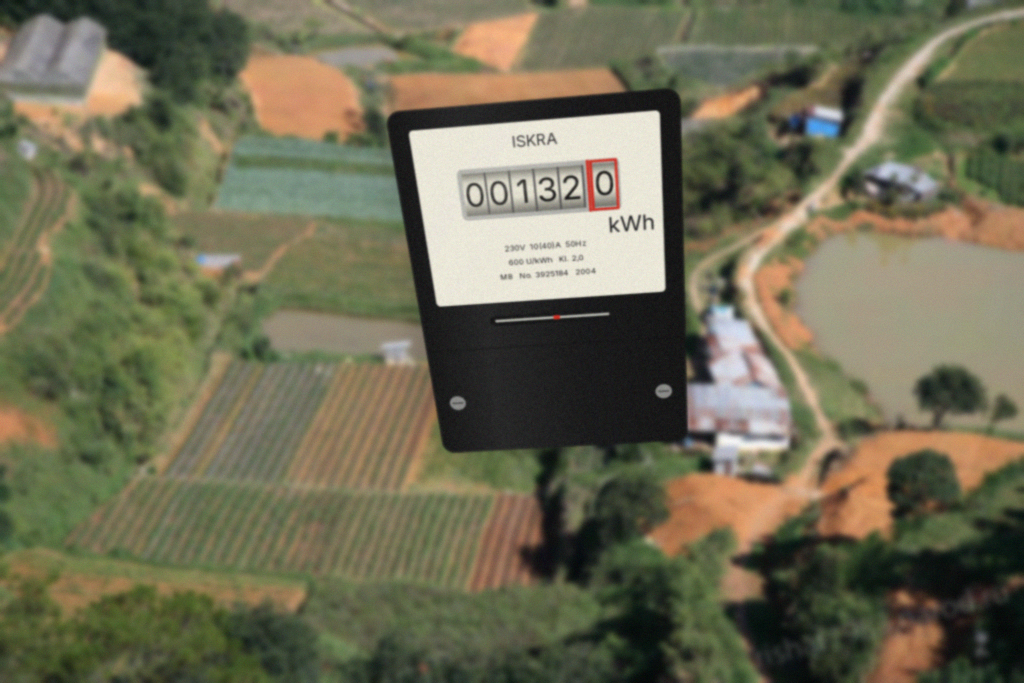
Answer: 132.0 kWh
